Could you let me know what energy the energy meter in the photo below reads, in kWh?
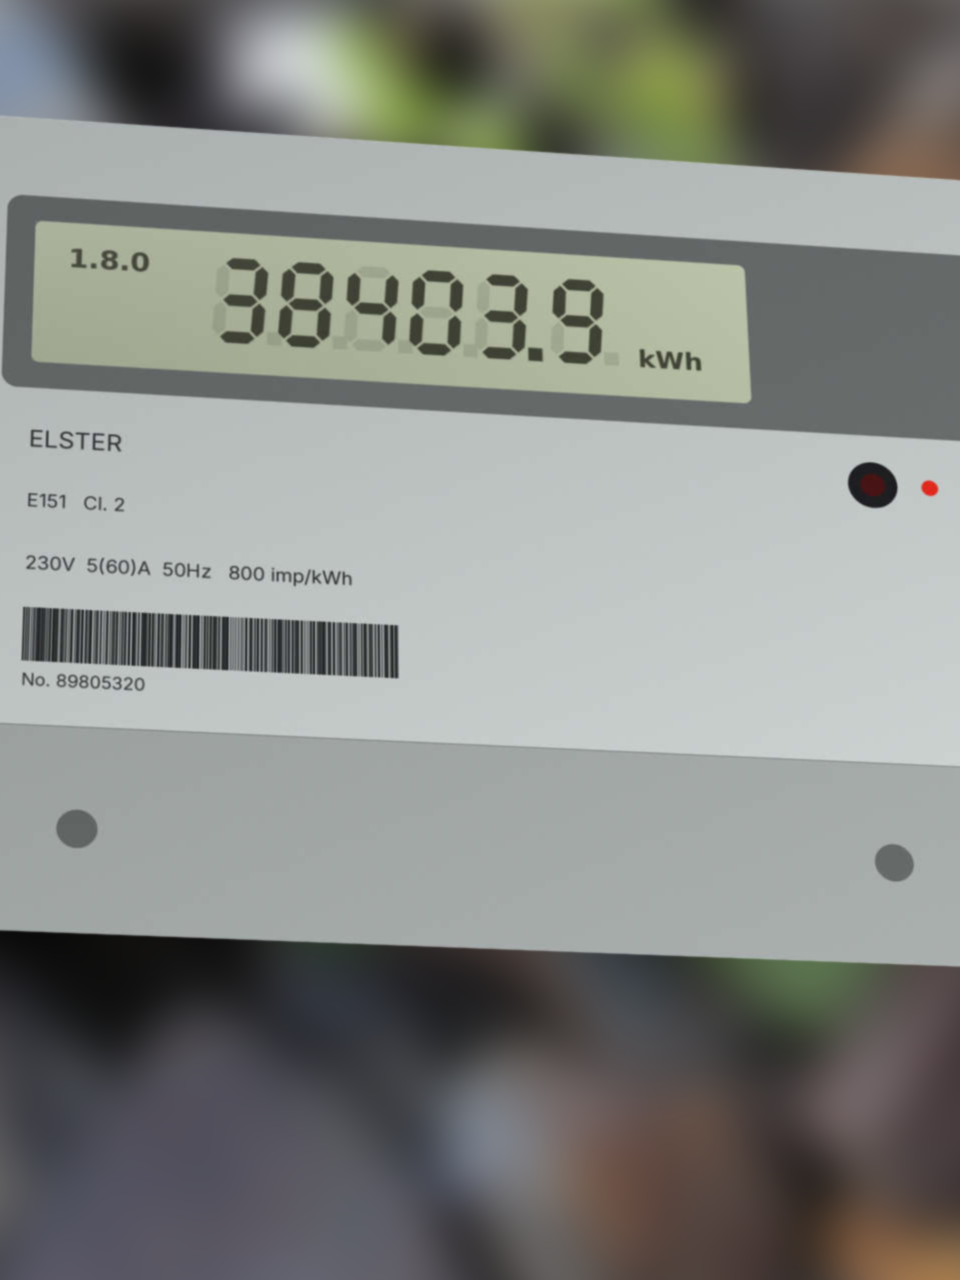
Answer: 38403.9 kWh
